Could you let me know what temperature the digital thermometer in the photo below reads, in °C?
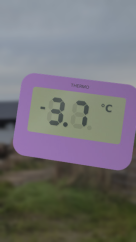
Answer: -3.7 °C
